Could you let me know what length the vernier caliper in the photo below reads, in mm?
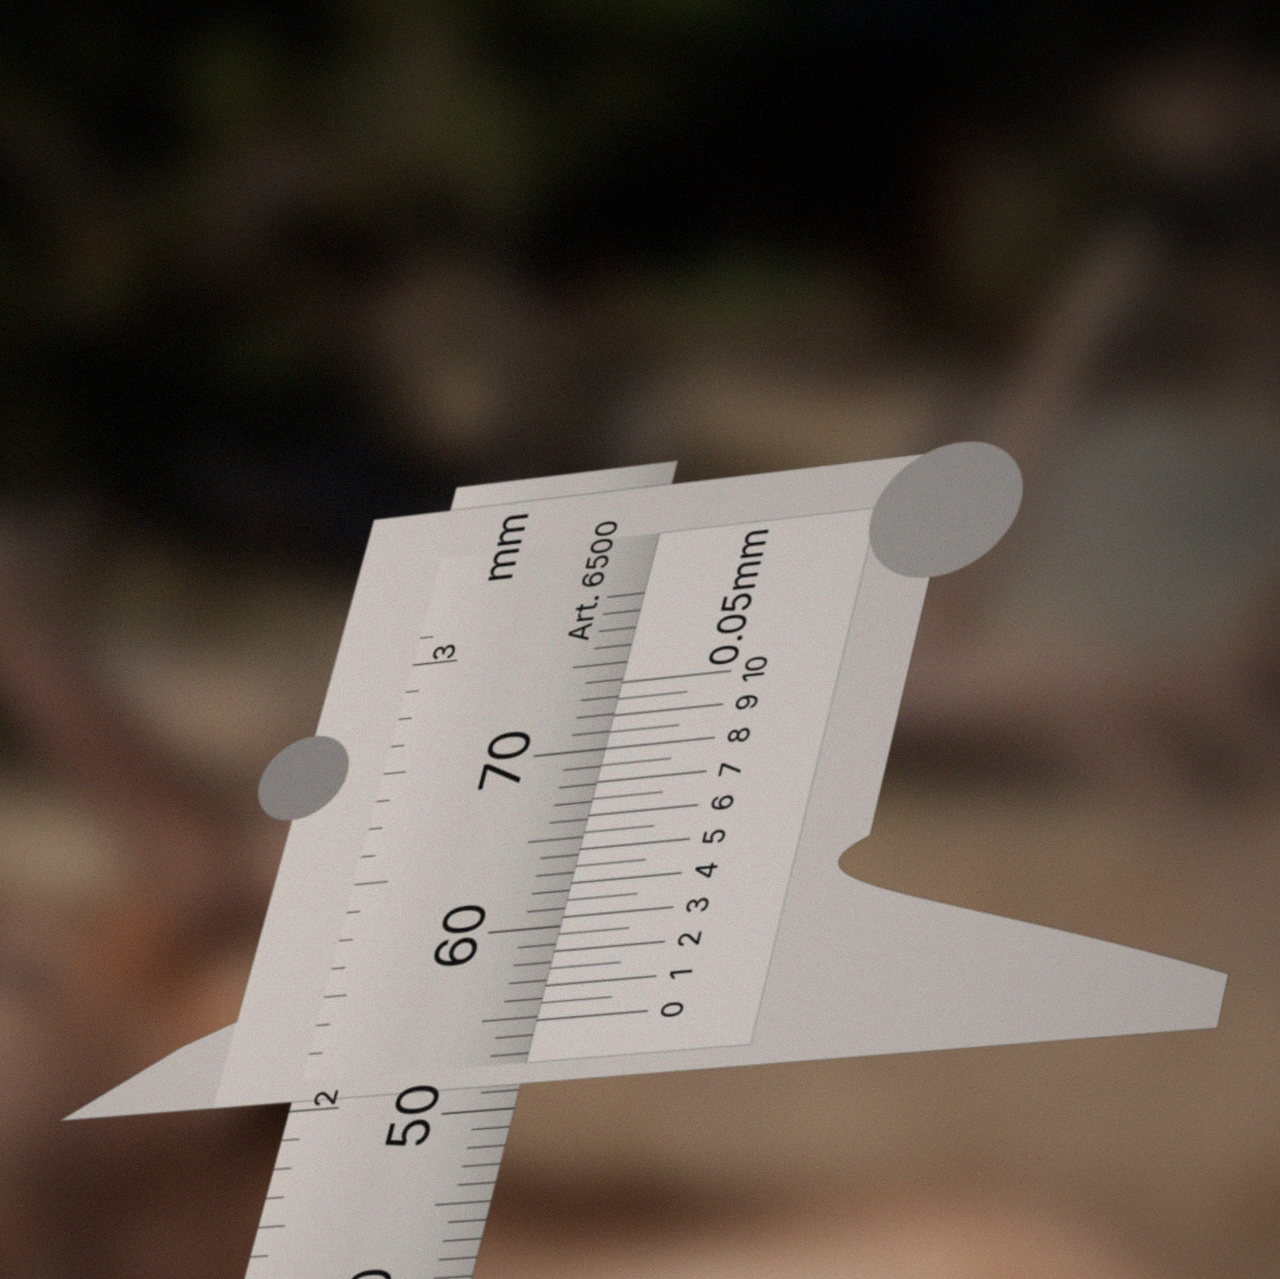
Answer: 54.8 mm
